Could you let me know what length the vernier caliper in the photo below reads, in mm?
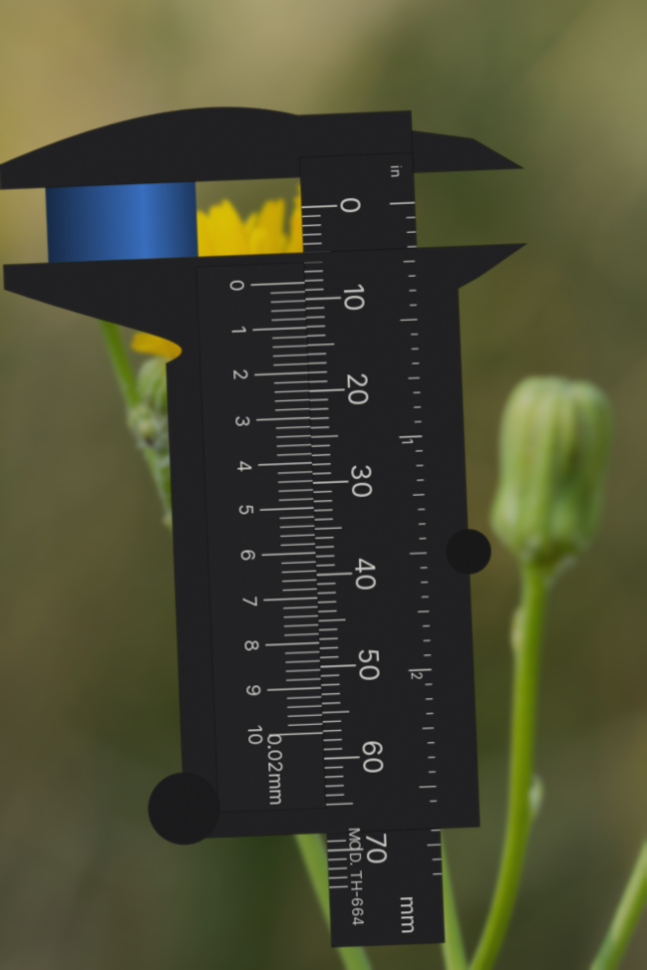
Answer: 8.2 mm
